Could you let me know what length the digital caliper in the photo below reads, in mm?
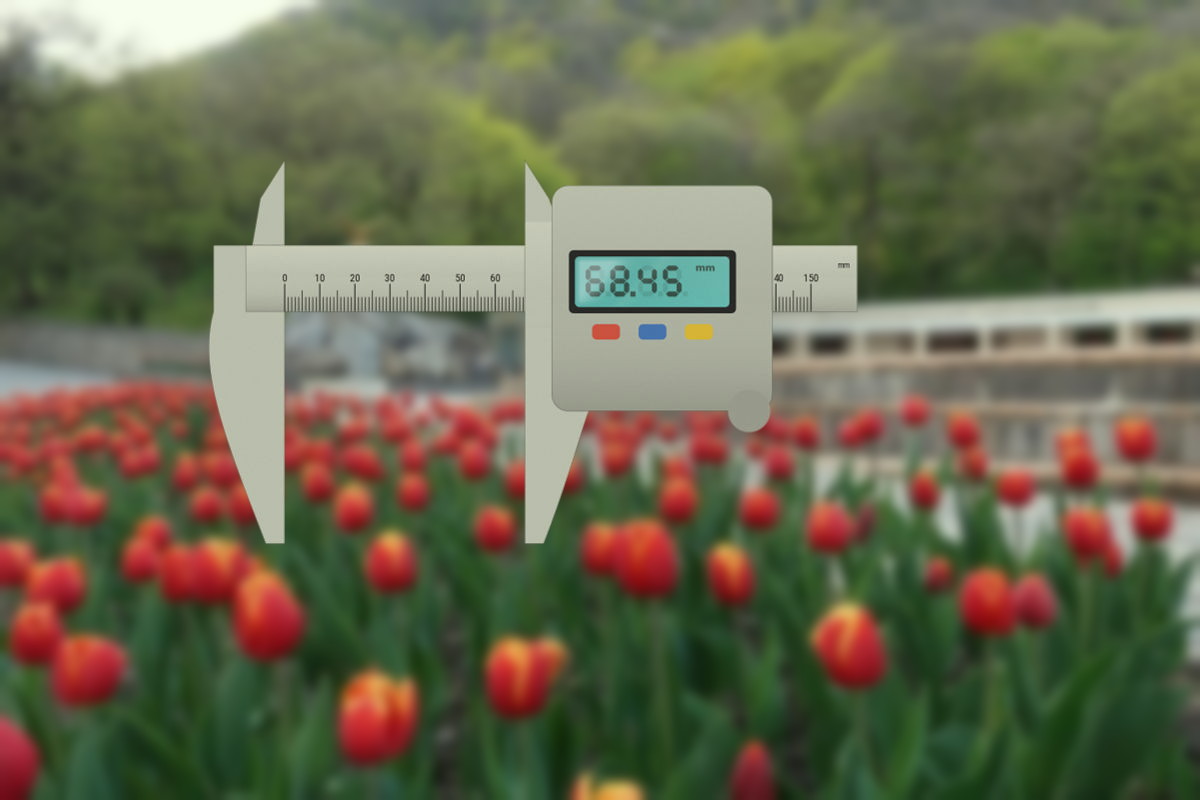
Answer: 68.45 mm
